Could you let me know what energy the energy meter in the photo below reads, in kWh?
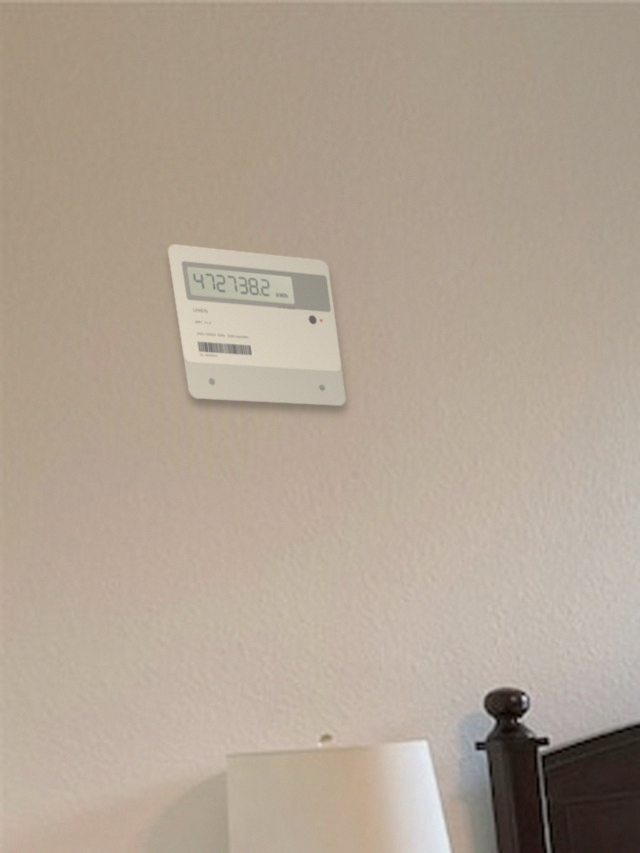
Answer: 472738.2 kWh
